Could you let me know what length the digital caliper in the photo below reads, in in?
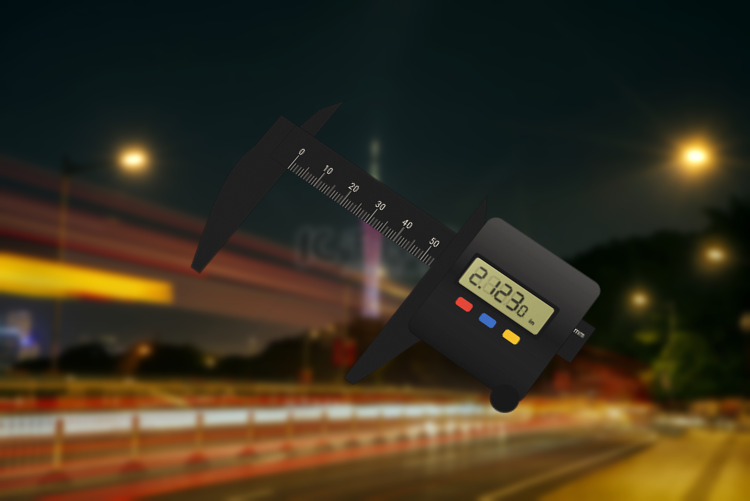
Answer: 2.1230 in
